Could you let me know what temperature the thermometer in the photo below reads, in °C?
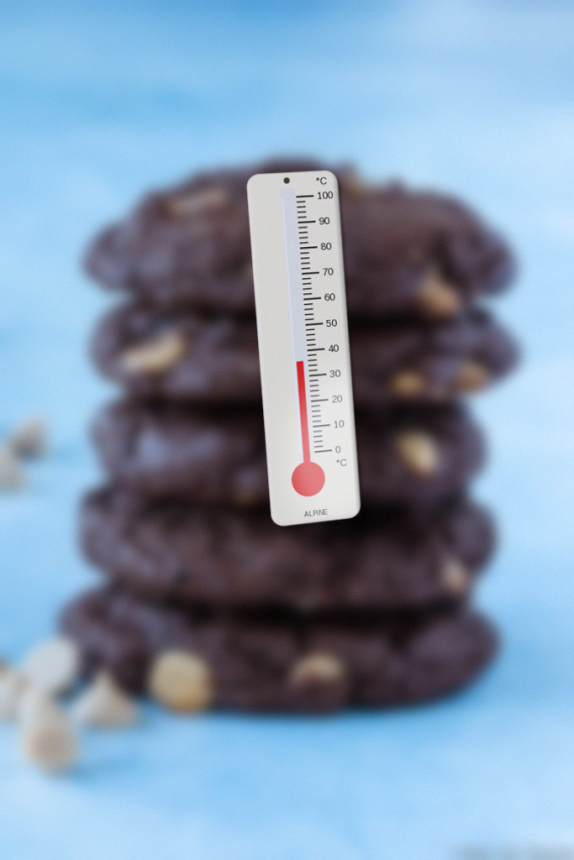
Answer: 36 °C
